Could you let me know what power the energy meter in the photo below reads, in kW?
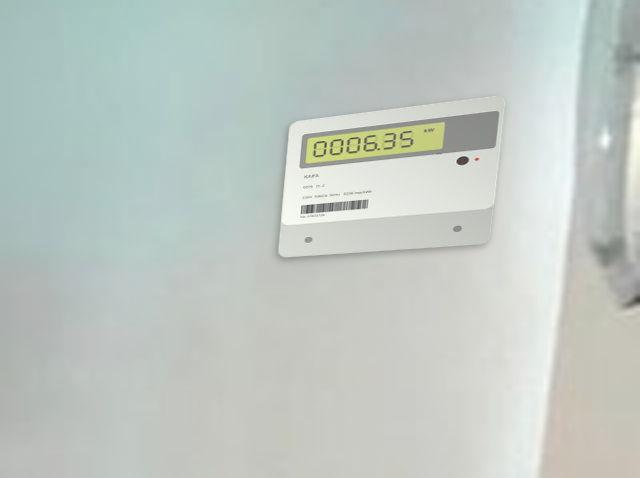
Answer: 6.35 kW
